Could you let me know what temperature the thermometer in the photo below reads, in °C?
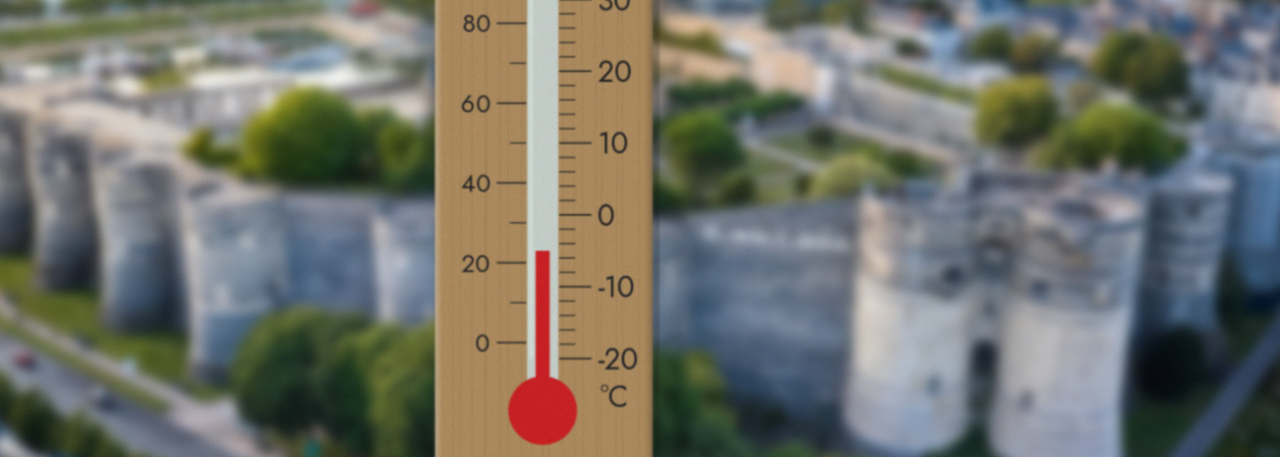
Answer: -5 °C
